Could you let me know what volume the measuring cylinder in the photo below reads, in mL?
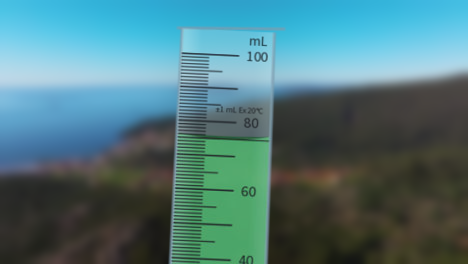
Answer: 75 mL
